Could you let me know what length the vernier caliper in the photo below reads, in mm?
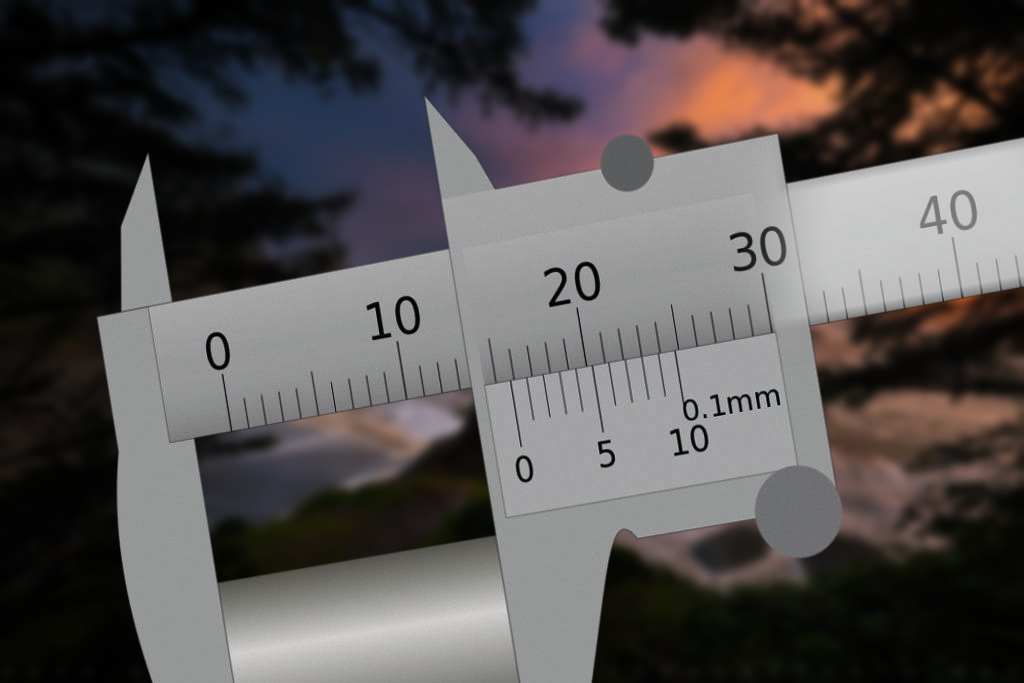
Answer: 15.8 mm
